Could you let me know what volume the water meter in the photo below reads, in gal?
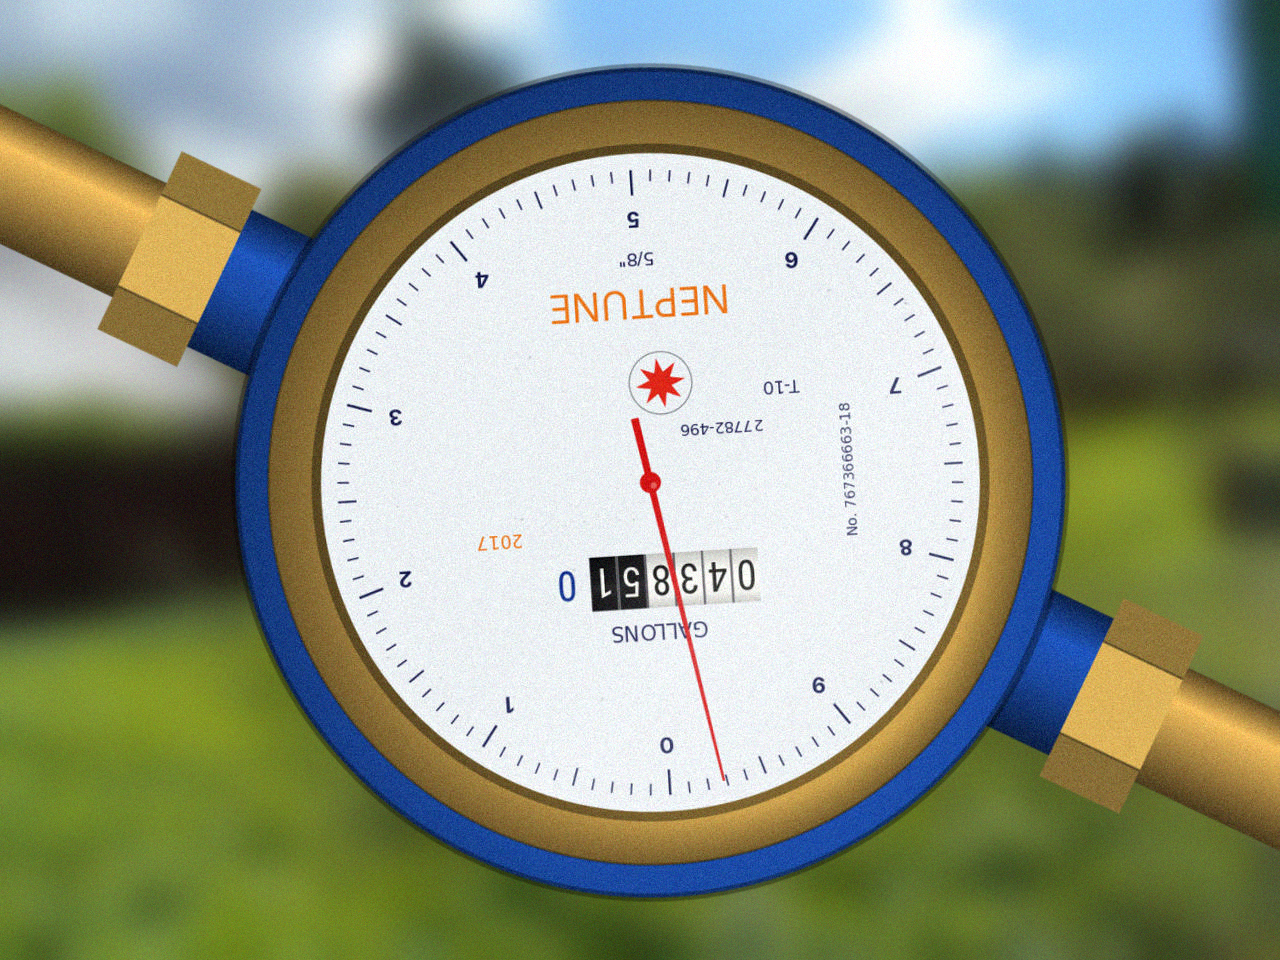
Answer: 438509.7 gal
